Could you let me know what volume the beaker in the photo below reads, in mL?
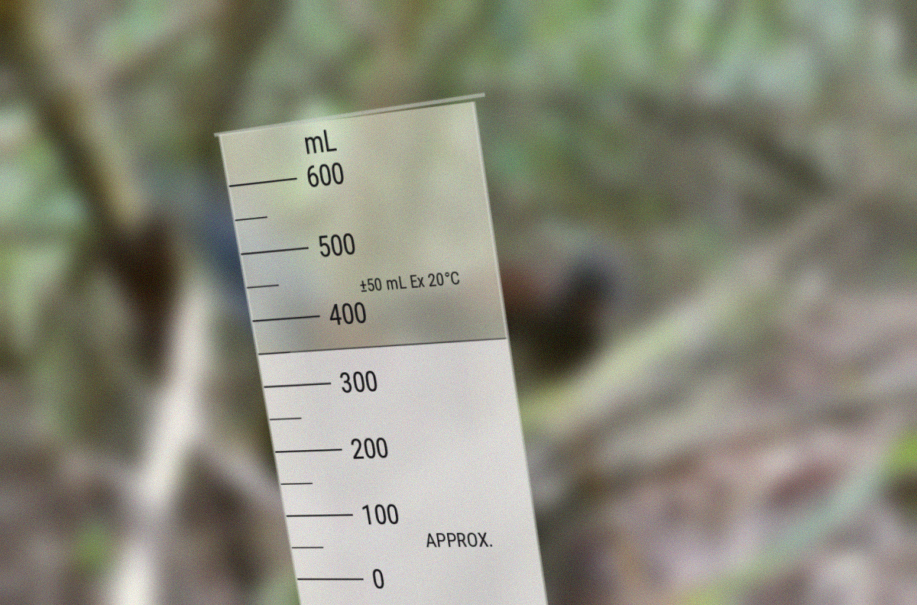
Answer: 350 mL
